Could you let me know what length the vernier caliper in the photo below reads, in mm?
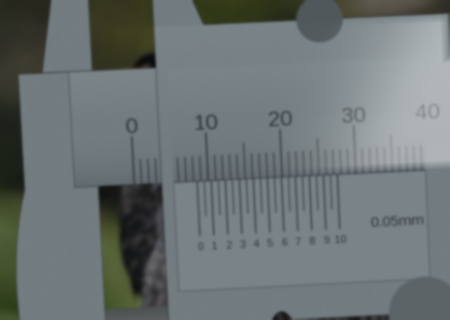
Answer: 8.5 mm
